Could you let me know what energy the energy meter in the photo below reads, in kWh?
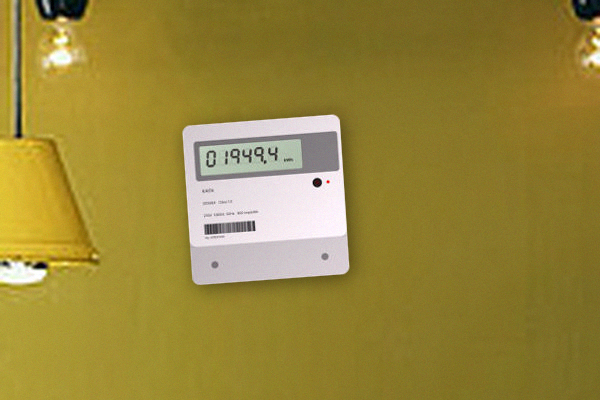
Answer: 1949.4 kWh
